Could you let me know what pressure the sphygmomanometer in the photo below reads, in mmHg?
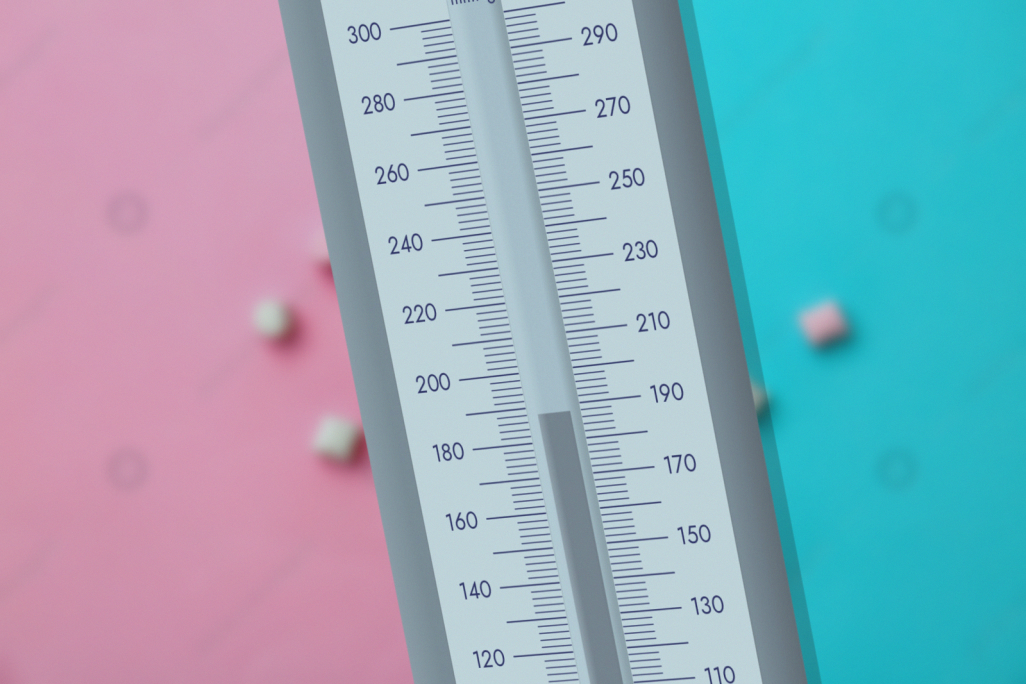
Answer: 188 mmHg
